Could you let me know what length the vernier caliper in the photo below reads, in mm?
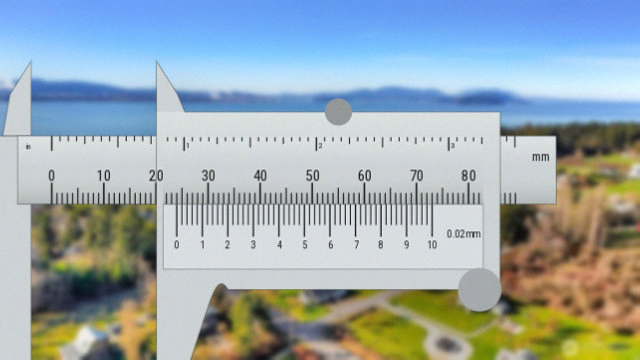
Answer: 24.0 mm
